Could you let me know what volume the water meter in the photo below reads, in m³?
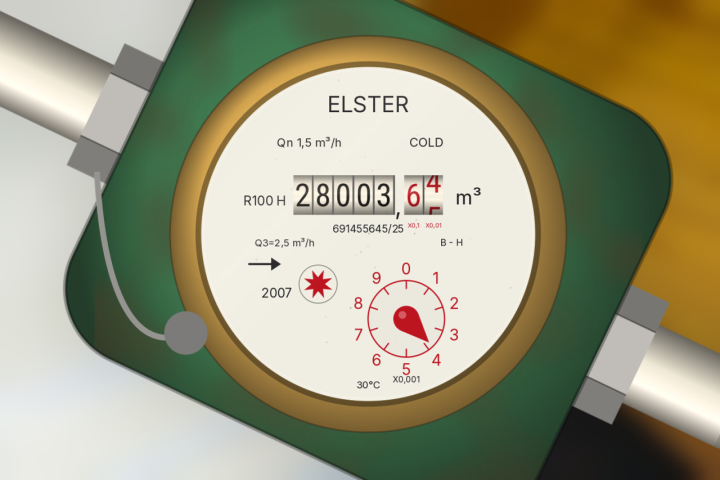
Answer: 28003.643 m³
